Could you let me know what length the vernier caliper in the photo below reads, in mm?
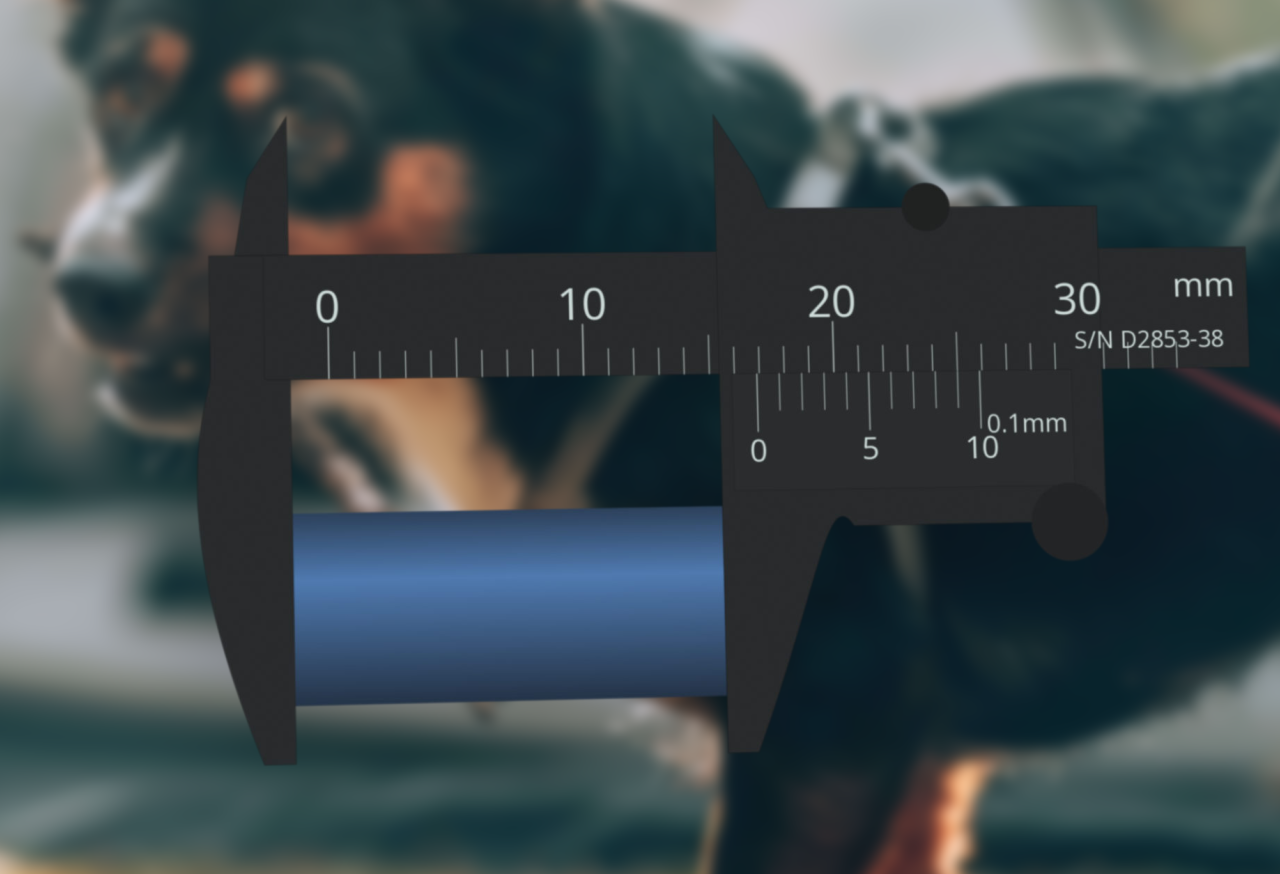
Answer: 16.9 mm
